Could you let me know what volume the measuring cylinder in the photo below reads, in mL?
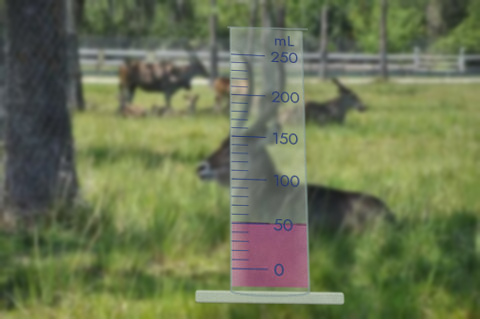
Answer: 50 mL
